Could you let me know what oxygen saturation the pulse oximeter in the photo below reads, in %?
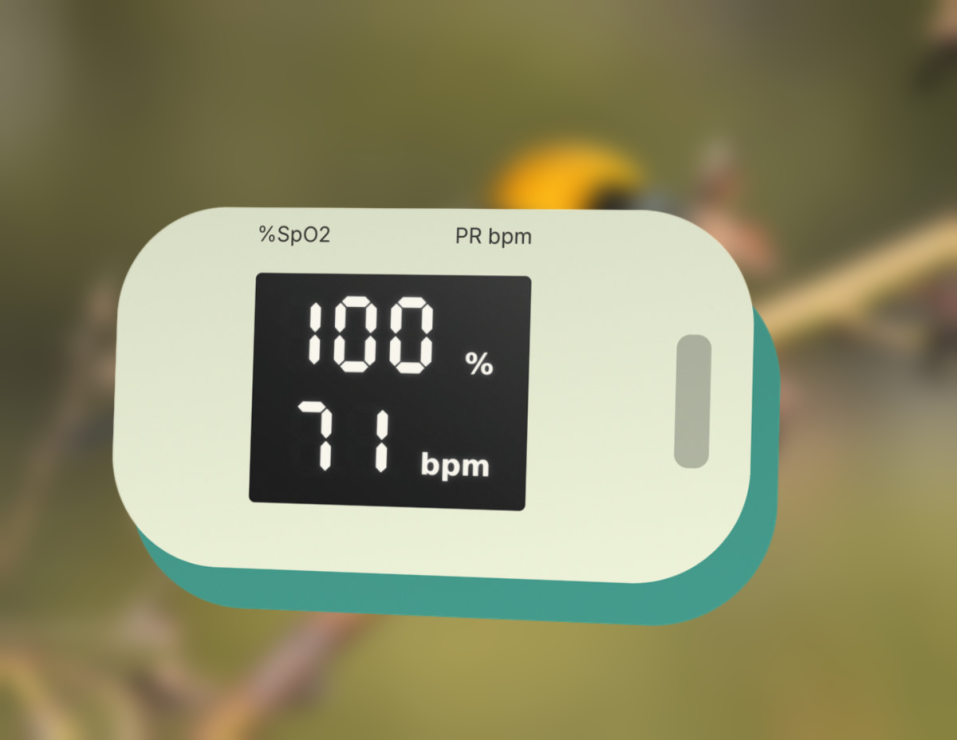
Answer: 100 %
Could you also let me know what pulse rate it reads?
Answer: 71 bpm
